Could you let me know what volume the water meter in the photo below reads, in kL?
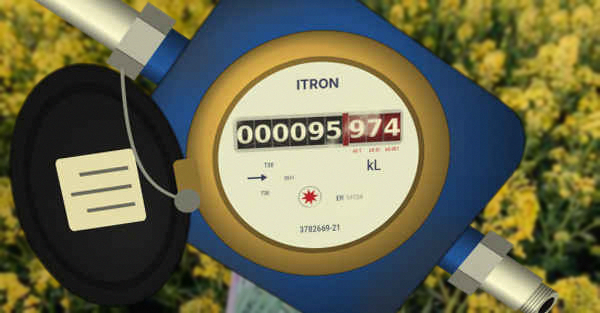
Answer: 95.974 kL
